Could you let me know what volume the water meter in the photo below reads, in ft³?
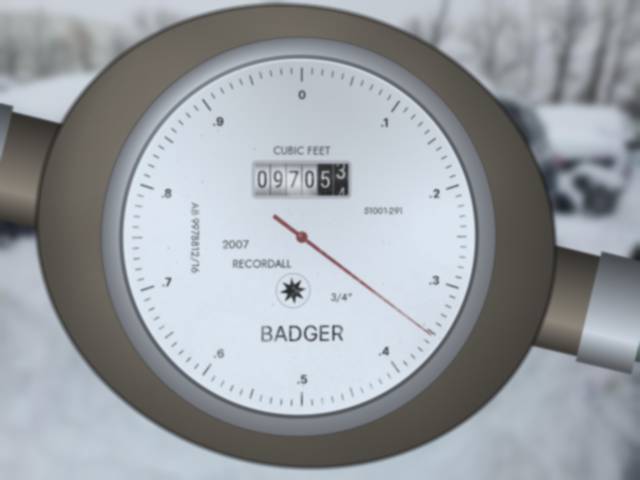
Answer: 97053.35 ft³
